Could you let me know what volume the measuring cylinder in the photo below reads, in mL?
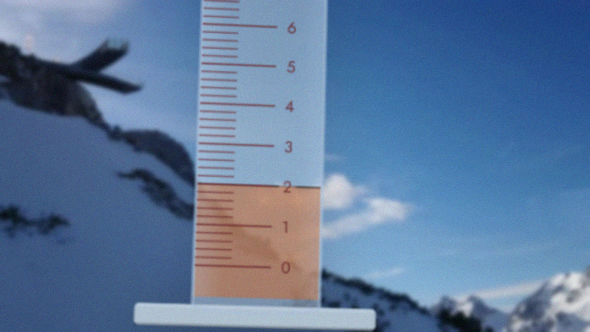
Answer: 2 mL
